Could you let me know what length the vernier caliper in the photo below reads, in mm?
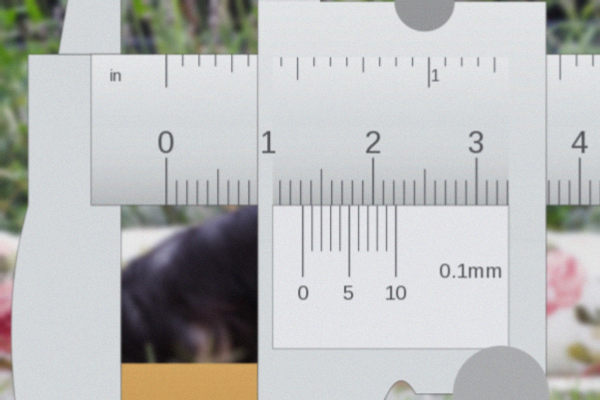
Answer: 13.2 mm
